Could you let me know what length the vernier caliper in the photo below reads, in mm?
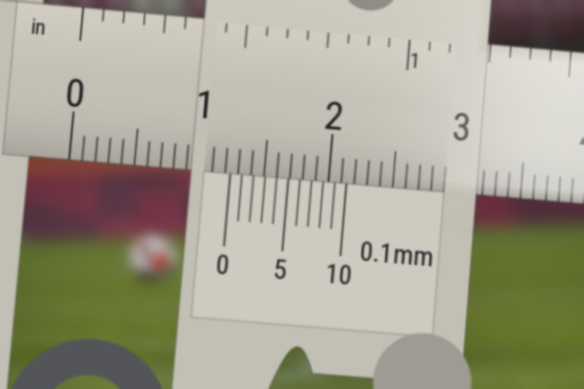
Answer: 12.4 mm
